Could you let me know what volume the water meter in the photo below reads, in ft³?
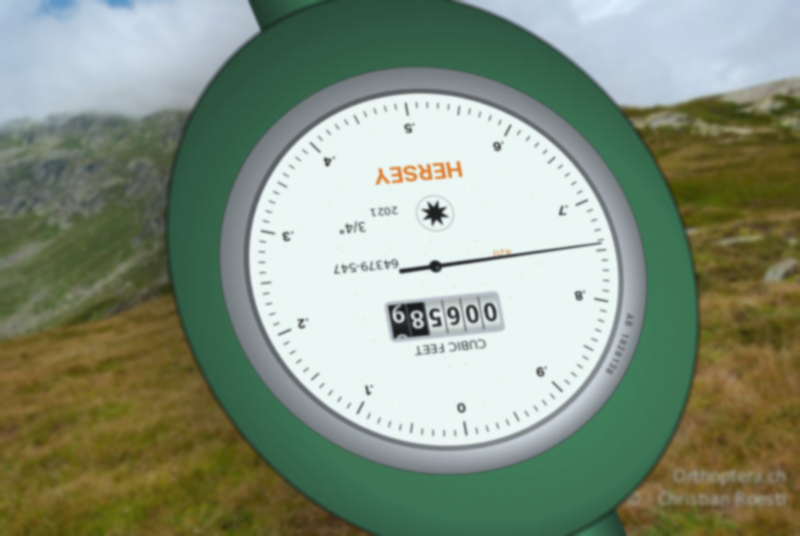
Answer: 6588.74 ft³
